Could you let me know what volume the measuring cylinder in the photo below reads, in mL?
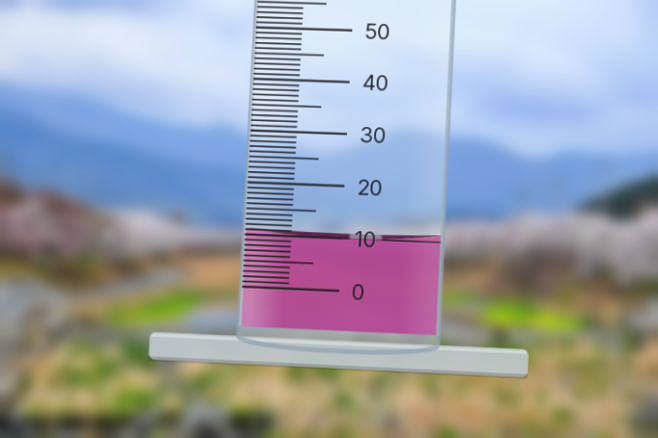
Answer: 10 mL
